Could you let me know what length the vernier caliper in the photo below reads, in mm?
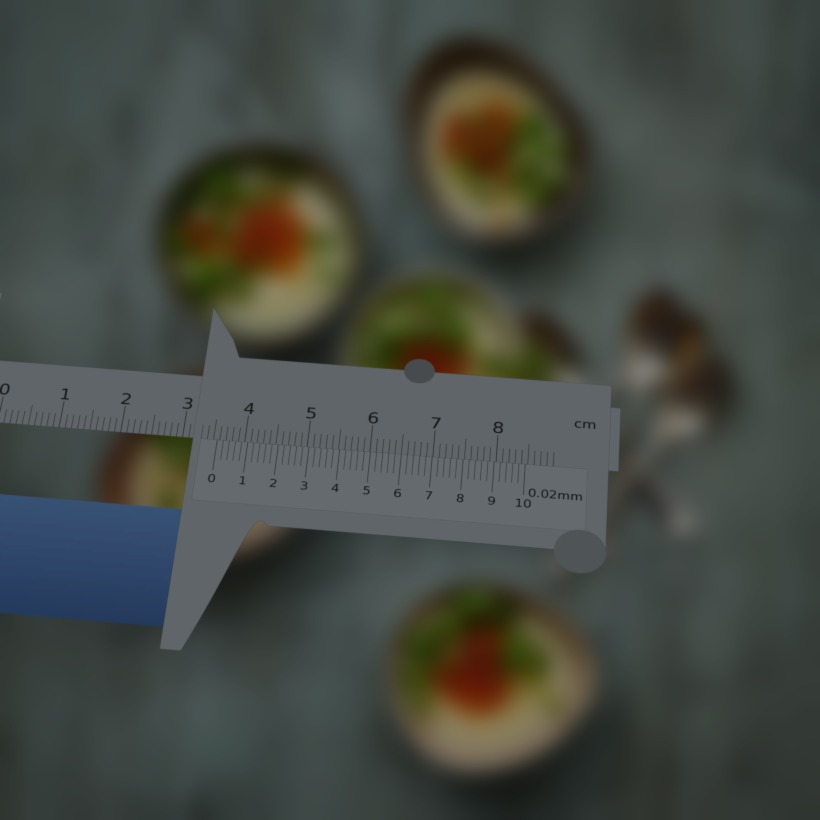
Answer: 35.6 mm
